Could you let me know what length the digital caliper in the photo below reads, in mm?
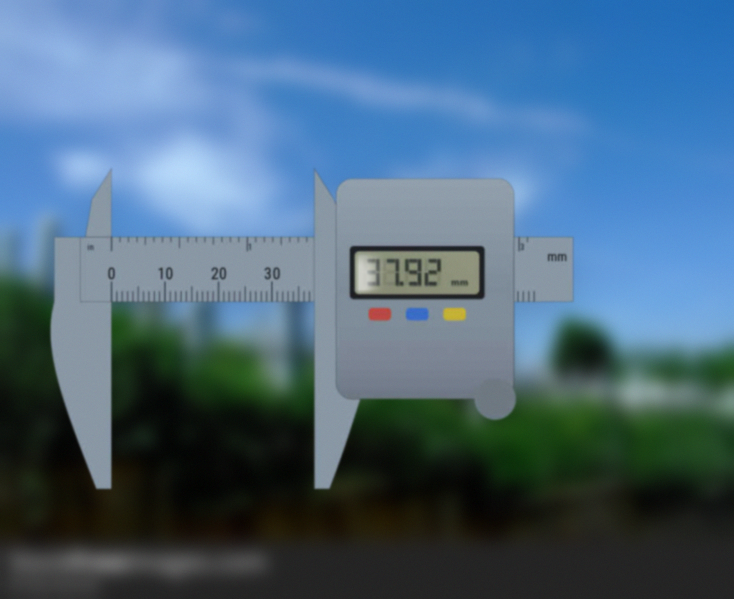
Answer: 37.92 mm
